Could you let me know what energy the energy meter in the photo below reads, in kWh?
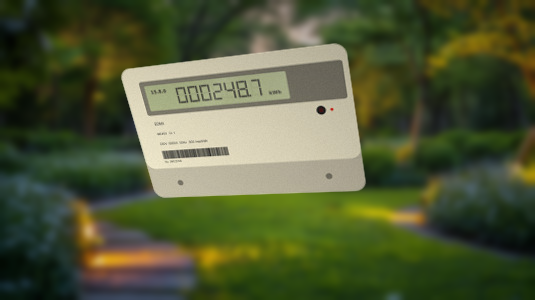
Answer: 248.7 kWh
